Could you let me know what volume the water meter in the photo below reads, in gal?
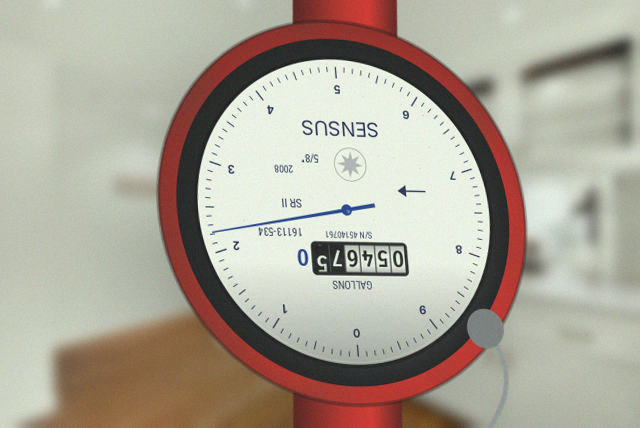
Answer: 546752.2 gal
